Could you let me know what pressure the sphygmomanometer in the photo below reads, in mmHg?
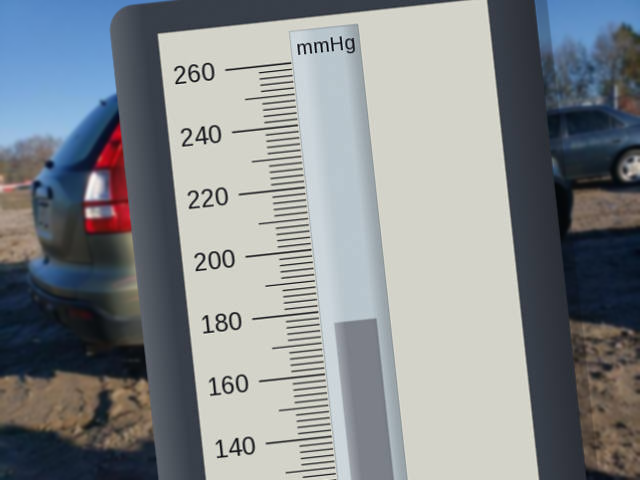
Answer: 176 mmHg
